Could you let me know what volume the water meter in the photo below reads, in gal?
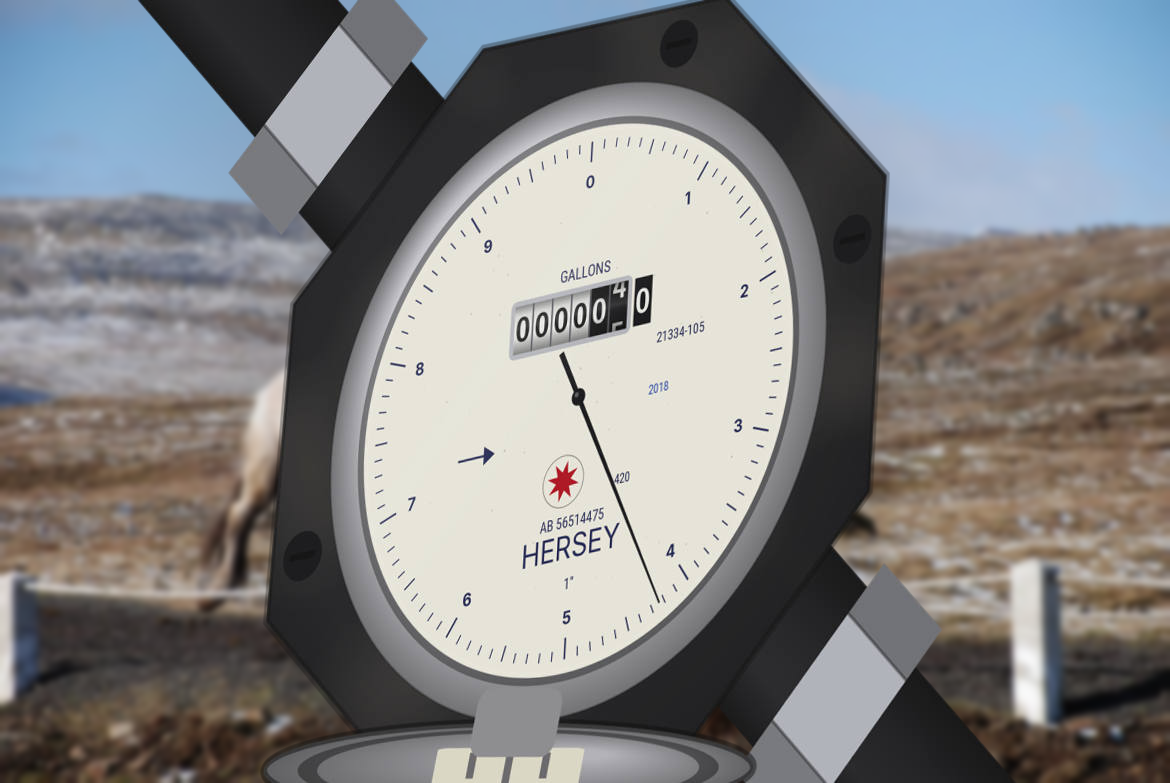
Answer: 44.2 gal
